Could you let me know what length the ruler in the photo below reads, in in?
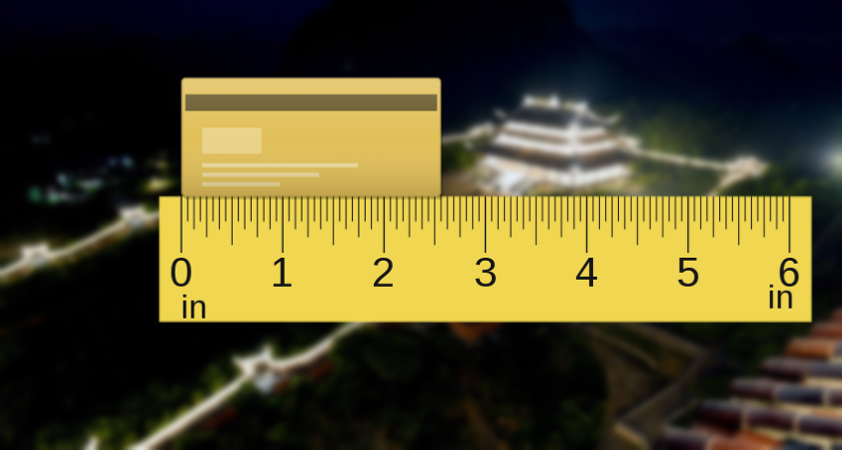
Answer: 2.5625 in
